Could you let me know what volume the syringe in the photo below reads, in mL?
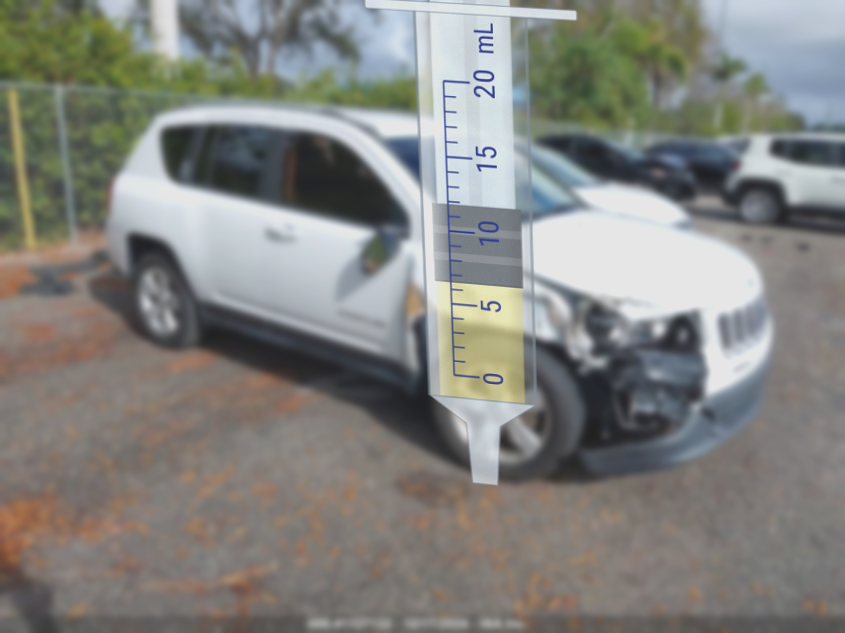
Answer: 6.5 mL
